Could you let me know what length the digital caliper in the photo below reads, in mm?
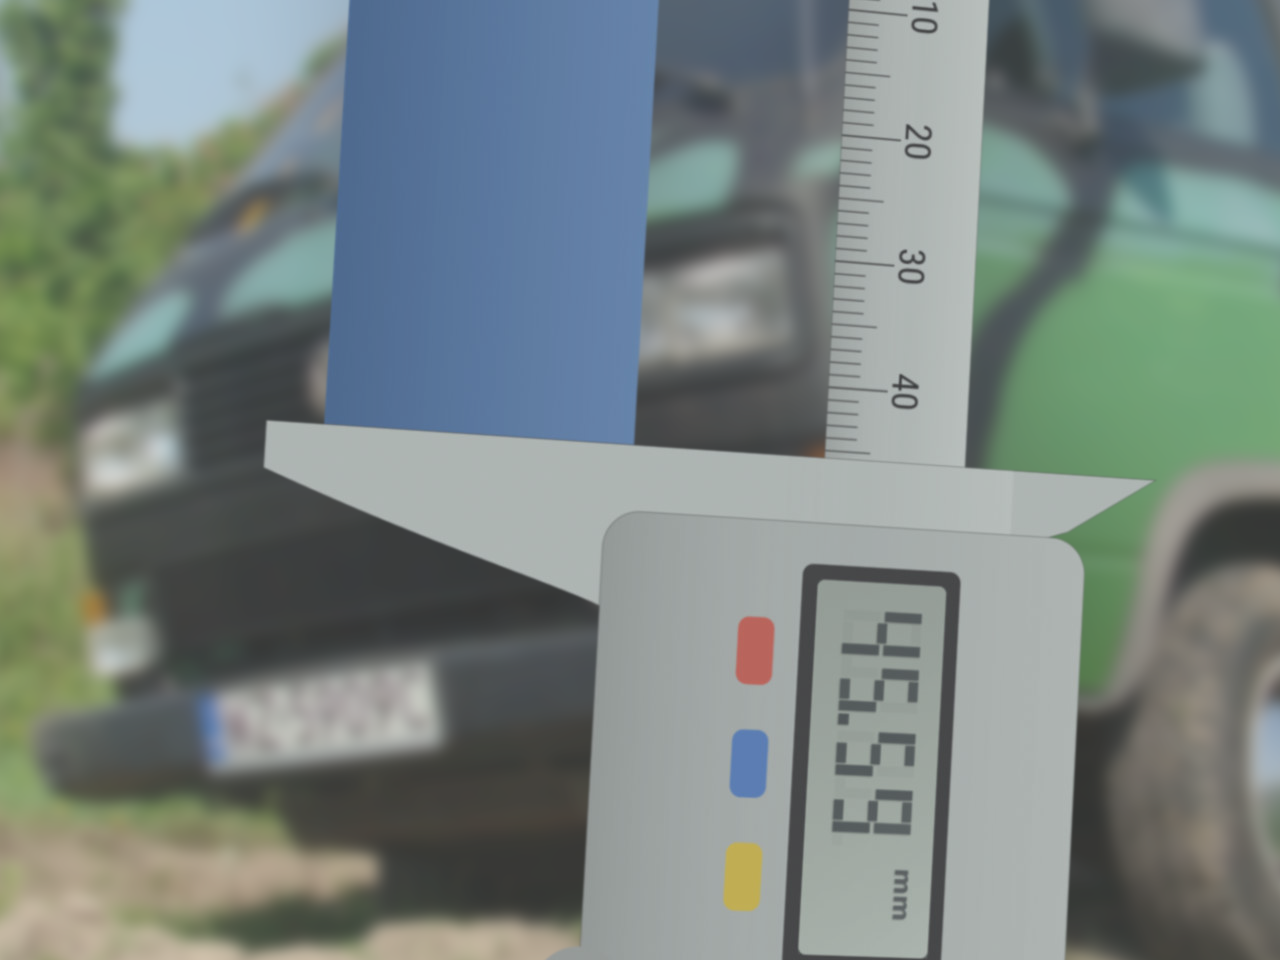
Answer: 45.59 mm
